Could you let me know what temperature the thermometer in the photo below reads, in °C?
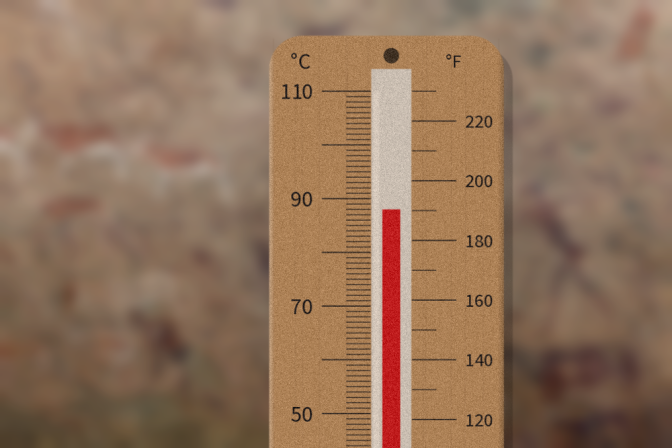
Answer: 88 °C
